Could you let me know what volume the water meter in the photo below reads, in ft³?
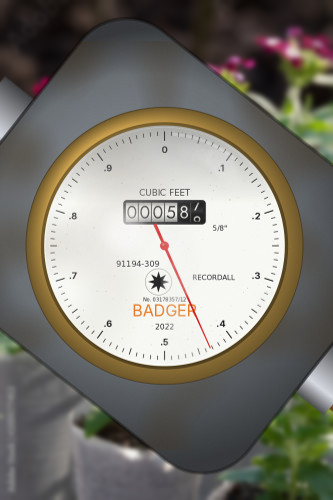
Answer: 587.43 ft³
